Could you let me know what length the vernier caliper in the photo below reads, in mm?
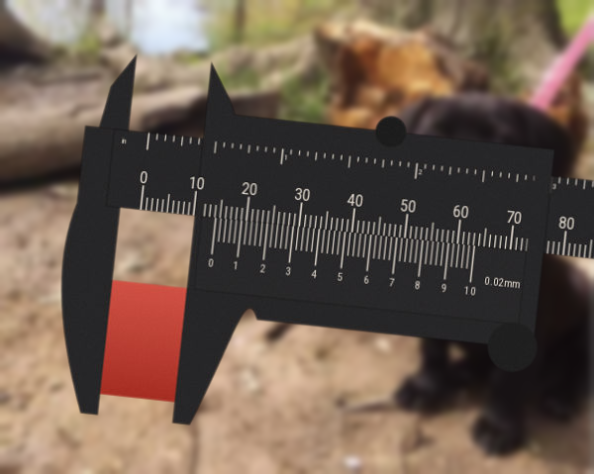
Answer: 14.2 mm
